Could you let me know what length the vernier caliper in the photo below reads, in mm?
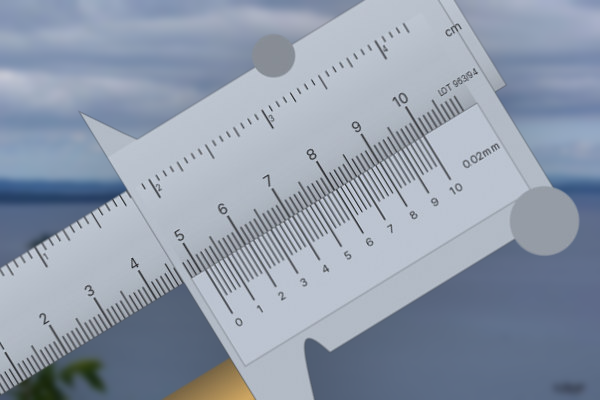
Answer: 51.0 mm
